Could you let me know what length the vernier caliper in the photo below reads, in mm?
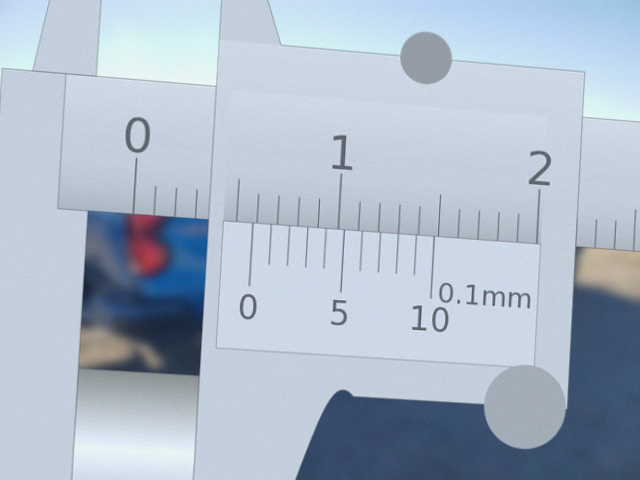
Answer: 5.8 mm
